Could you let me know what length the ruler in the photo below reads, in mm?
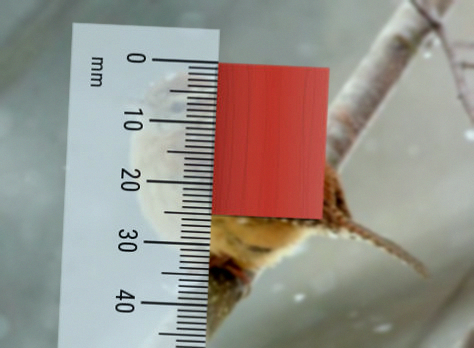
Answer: 25 mm
